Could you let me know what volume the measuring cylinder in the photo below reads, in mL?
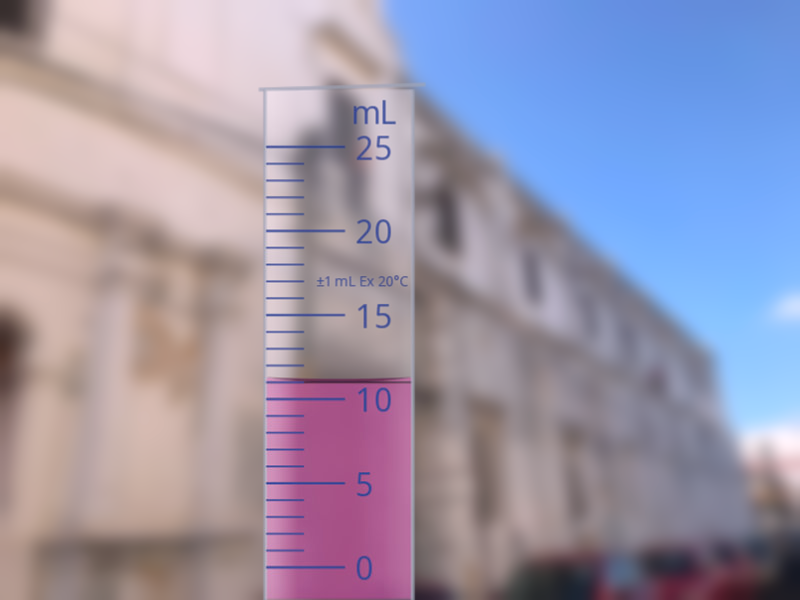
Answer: 11 mL
